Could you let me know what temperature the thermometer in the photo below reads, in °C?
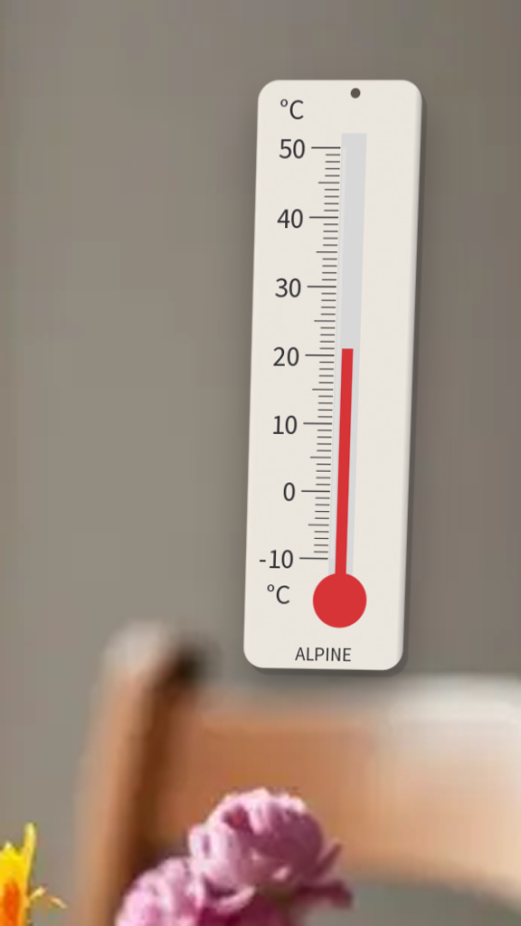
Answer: 21 °C
